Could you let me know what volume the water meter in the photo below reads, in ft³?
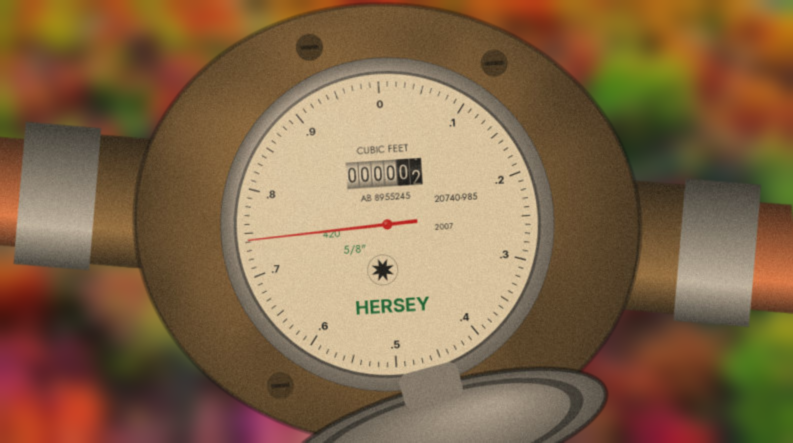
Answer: 1.74 ft³
